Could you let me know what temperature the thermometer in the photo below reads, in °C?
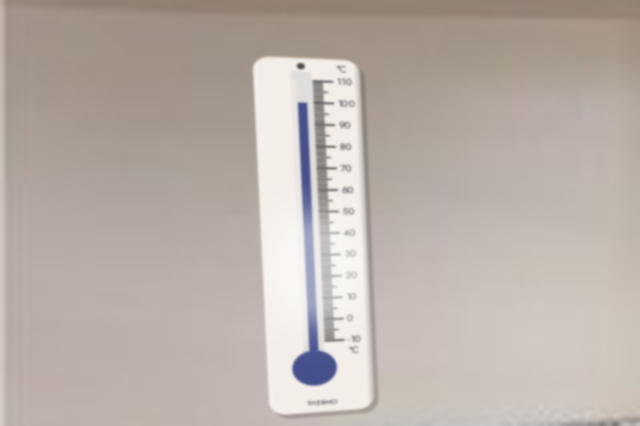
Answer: 100 °C
